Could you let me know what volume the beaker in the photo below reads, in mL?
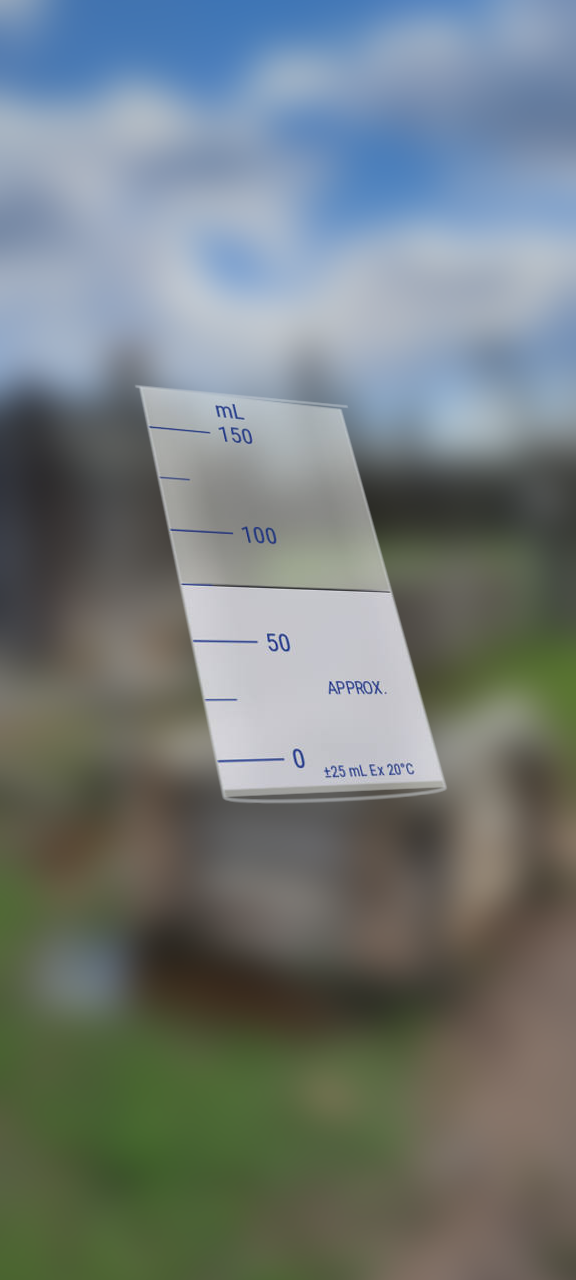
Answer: 75 mL
